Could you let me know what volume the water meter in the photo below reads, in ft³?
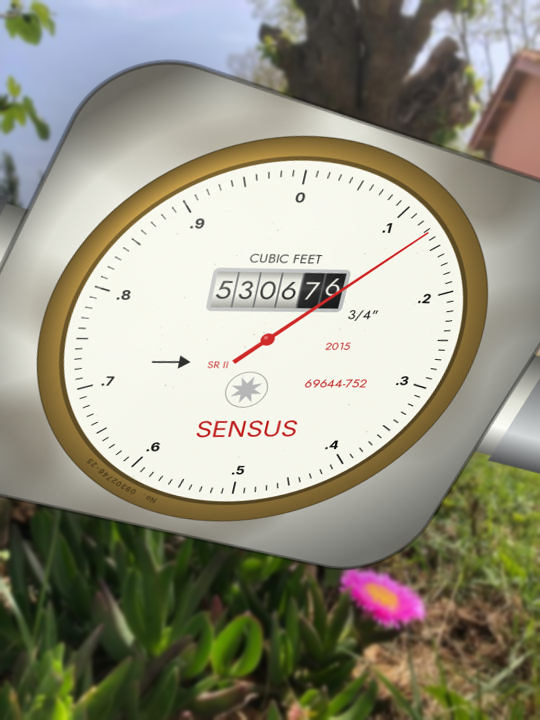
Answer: 530676.13 ft³
